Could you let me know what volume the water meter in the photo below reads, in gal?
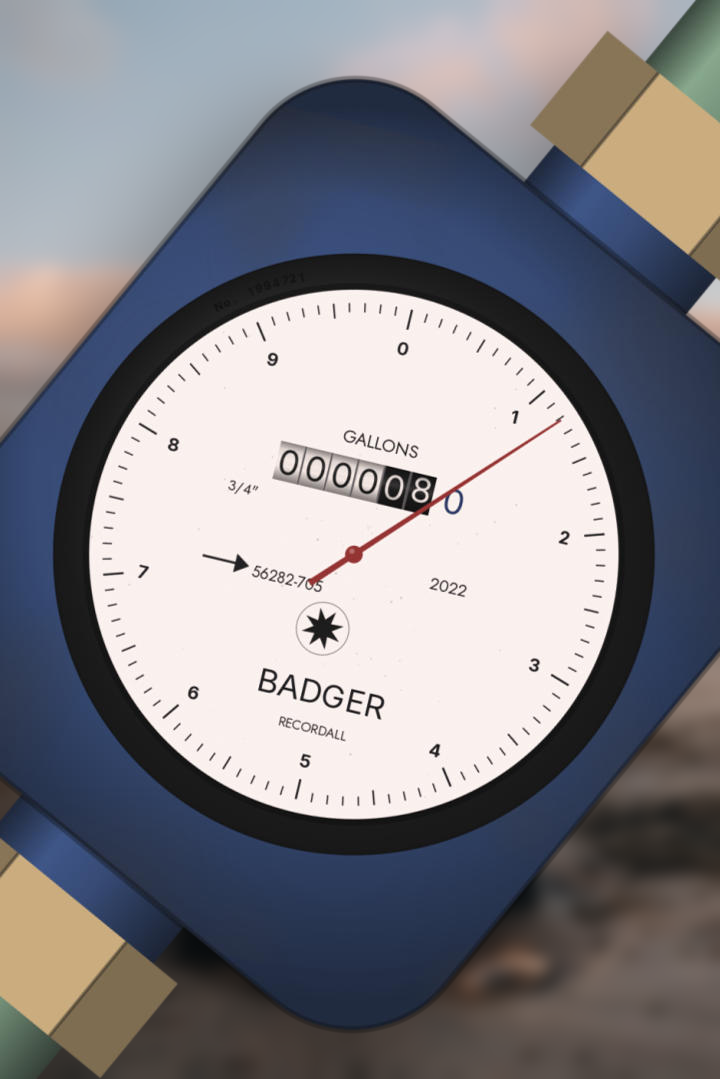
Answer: 81.2 gal
